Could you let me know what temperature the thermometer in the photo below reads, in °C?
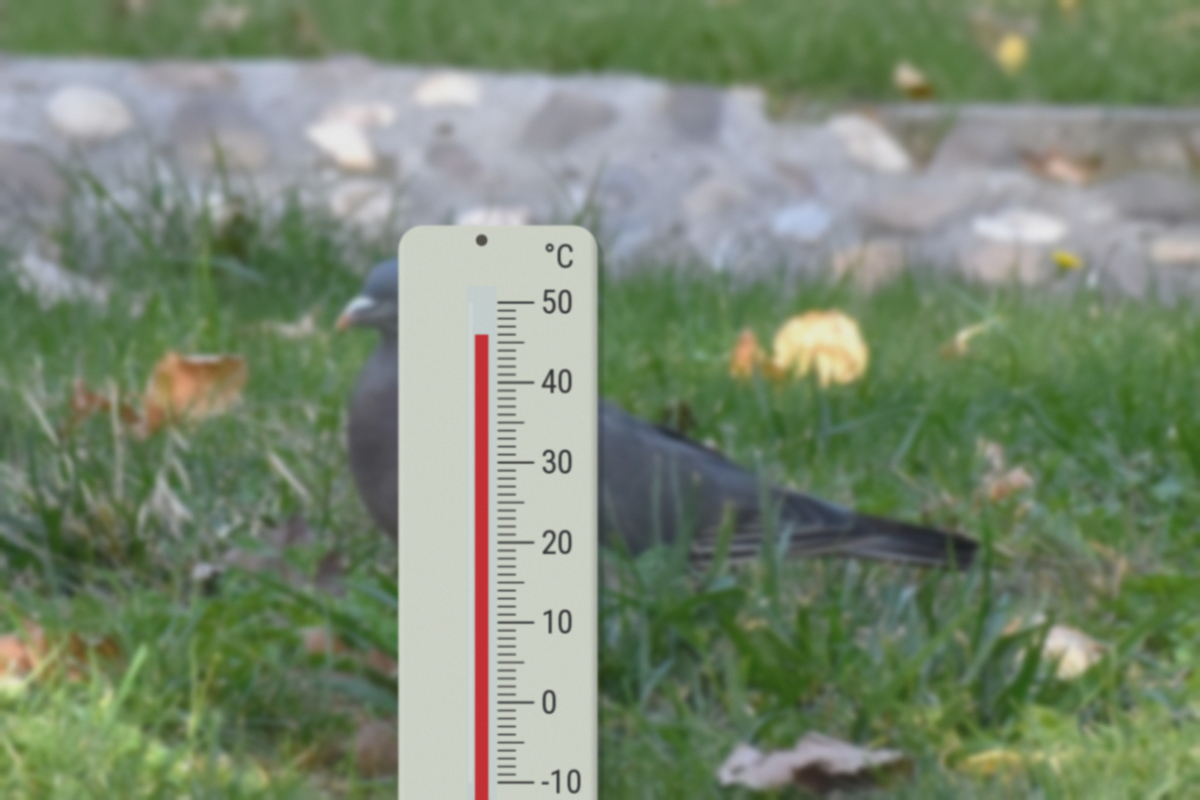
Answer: 46 °C
